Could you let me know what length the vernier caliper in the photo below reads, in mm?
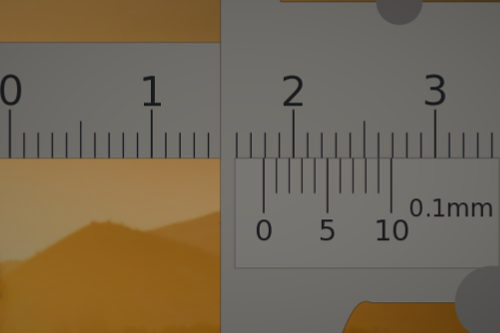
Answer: 17.9 mm
